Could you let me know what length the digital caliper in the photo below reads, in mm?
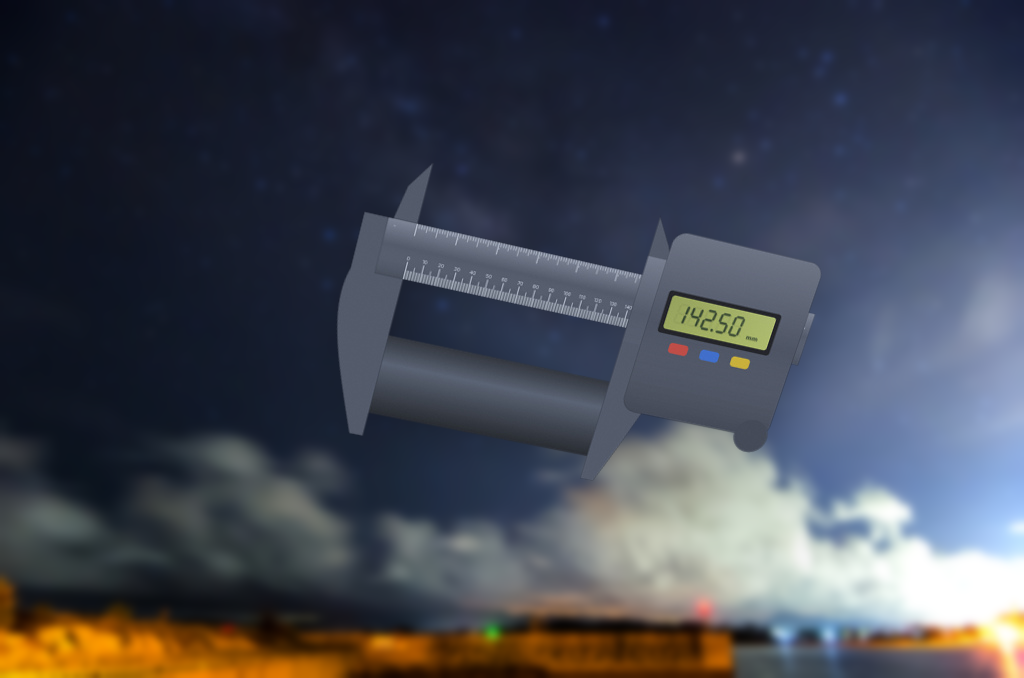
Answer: 142.50 mm
